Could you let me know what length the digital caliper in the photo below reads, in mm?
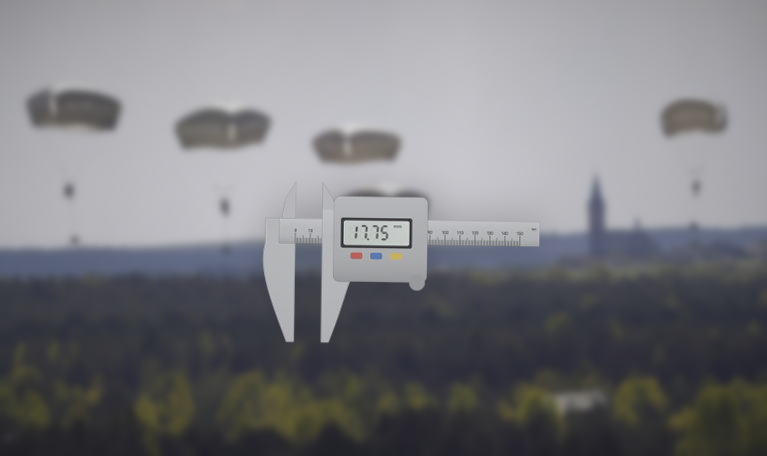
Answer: 17.75 mm
